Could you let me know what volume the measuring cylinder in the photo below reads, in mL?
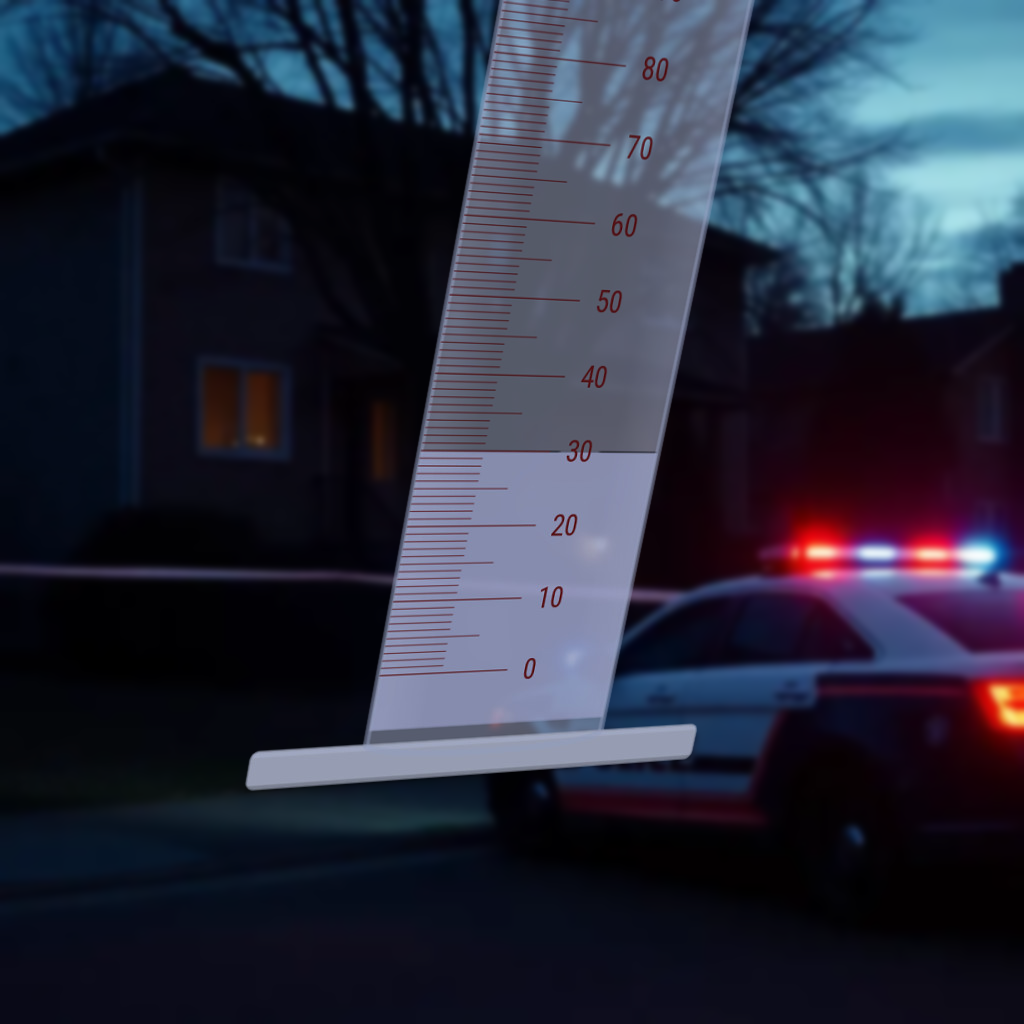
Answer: 30 mL
